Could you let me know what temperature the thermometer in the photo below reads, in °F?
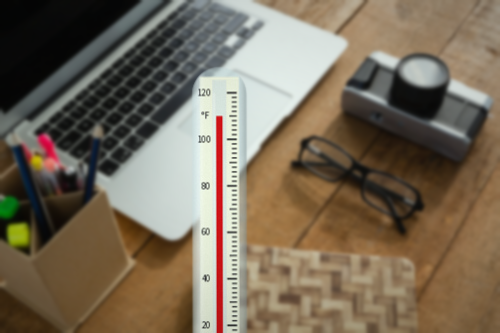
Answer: 110 °F
